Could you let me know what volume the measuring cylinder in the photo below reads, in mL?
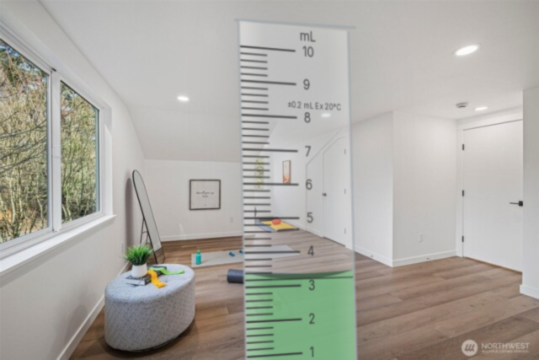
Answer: 3.2 mL
